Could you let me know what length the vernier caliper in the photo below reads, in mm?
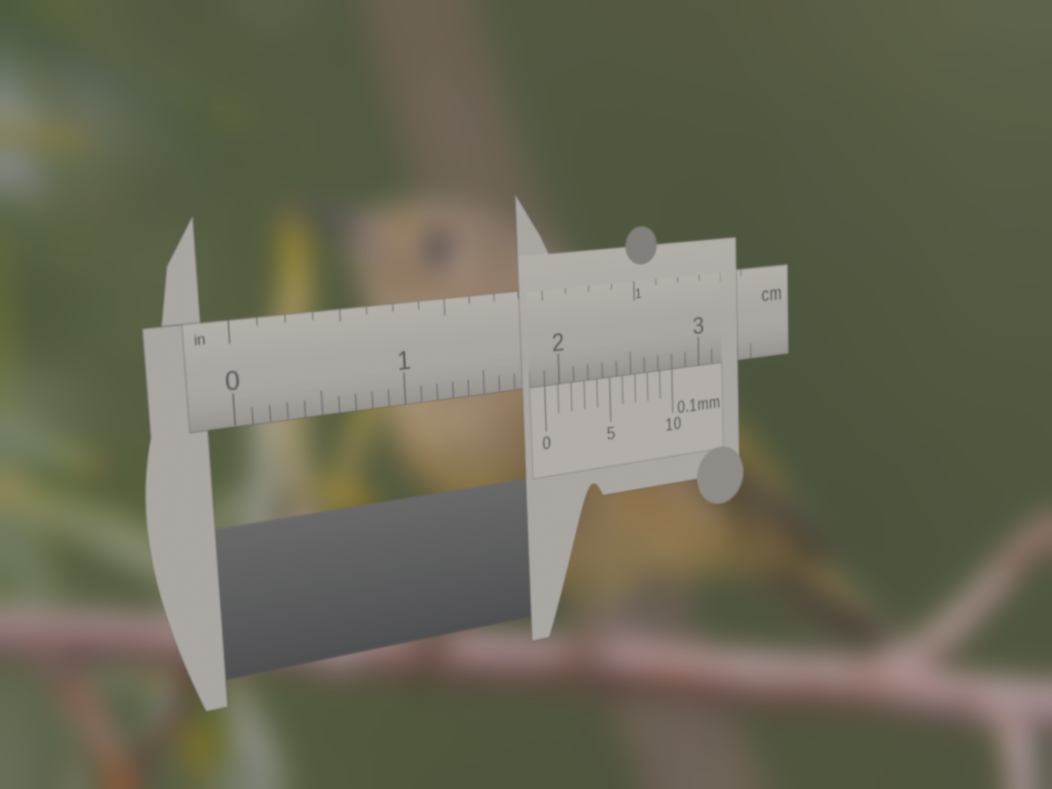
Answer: 19.0 mm
